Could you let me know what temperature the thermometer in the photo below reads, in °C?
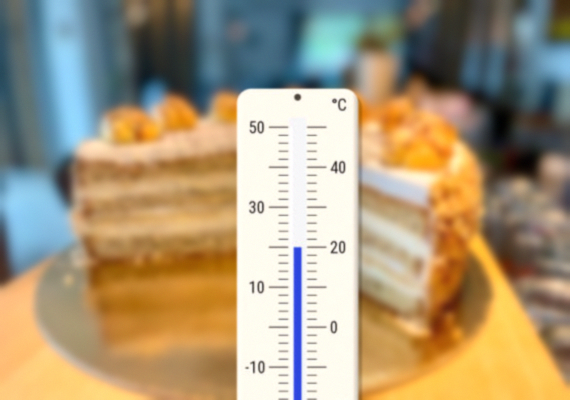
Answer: 20 °C
